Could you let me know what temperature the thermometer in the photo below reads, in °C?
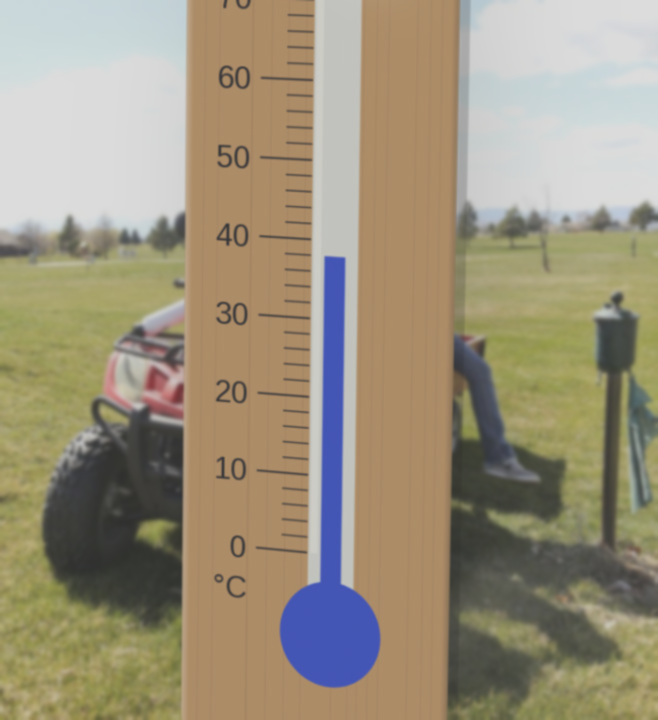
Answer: 38 °C
